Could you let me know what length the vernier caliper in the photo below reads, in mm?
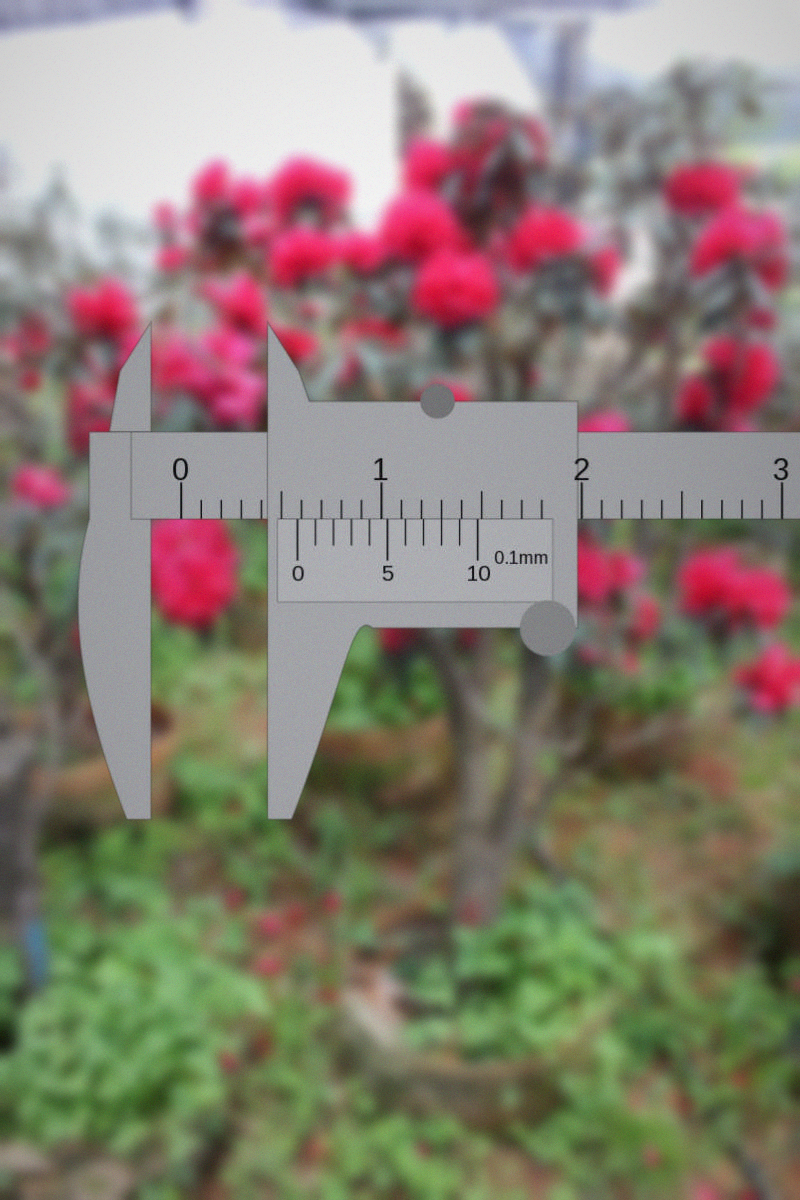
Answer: 5.8 mm
